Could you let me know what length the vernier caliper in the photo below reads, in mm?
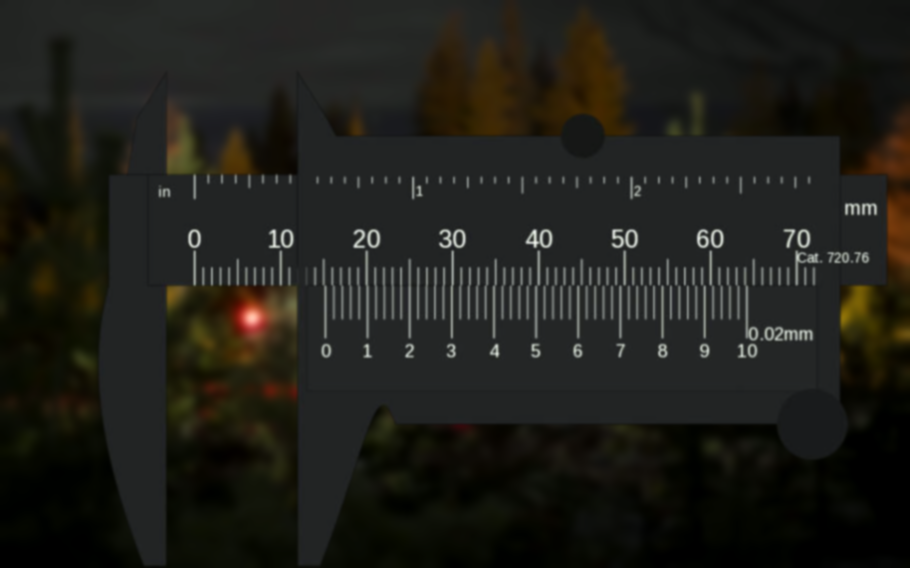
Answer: 15.2 mm
